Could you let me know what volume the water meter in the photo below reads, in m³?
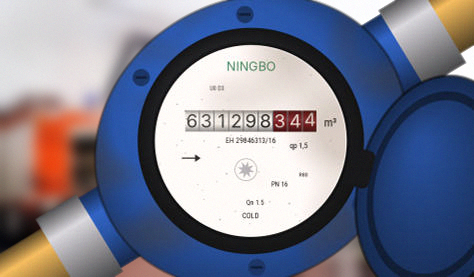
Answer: 631298.344 m³
